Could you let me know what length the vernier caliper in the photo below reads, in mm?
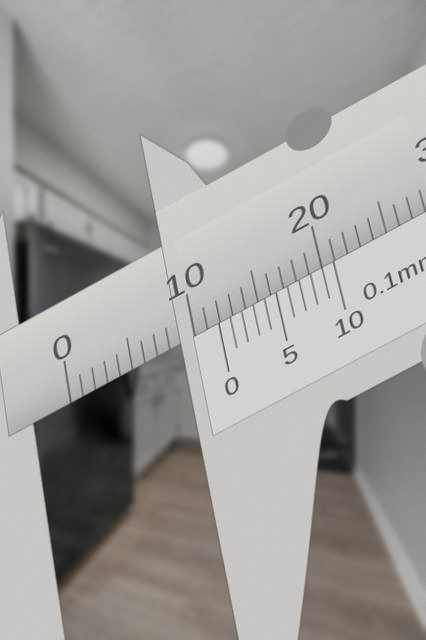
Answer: 11.9 mm
